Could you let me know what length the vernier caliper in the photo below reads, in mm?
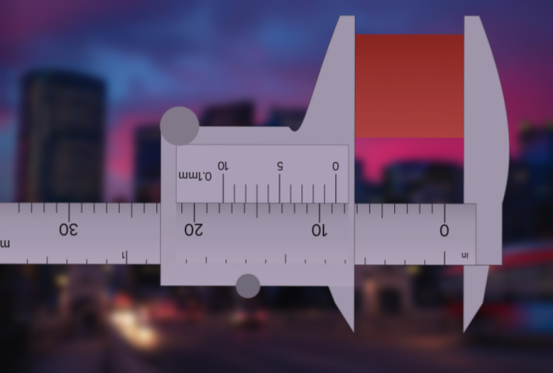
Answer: 8.7 mm
